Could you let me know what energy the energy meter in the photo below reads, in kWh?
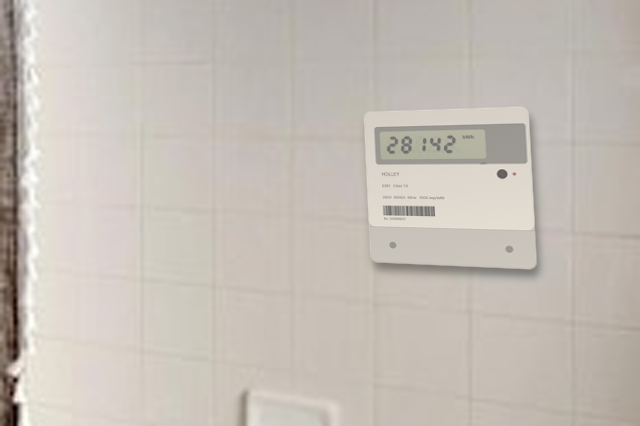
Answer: 28142 kWh
